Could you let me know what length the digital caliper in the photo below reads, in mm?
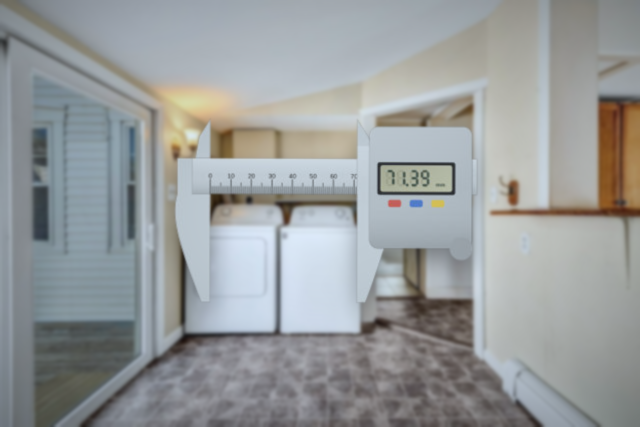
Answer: 71.39 mm
